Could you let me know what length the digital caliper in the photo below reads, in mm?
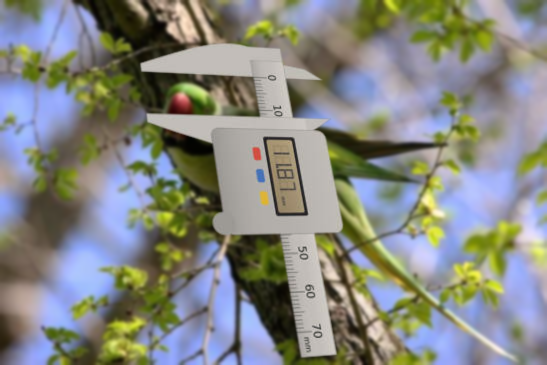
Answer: 11.87 mm
